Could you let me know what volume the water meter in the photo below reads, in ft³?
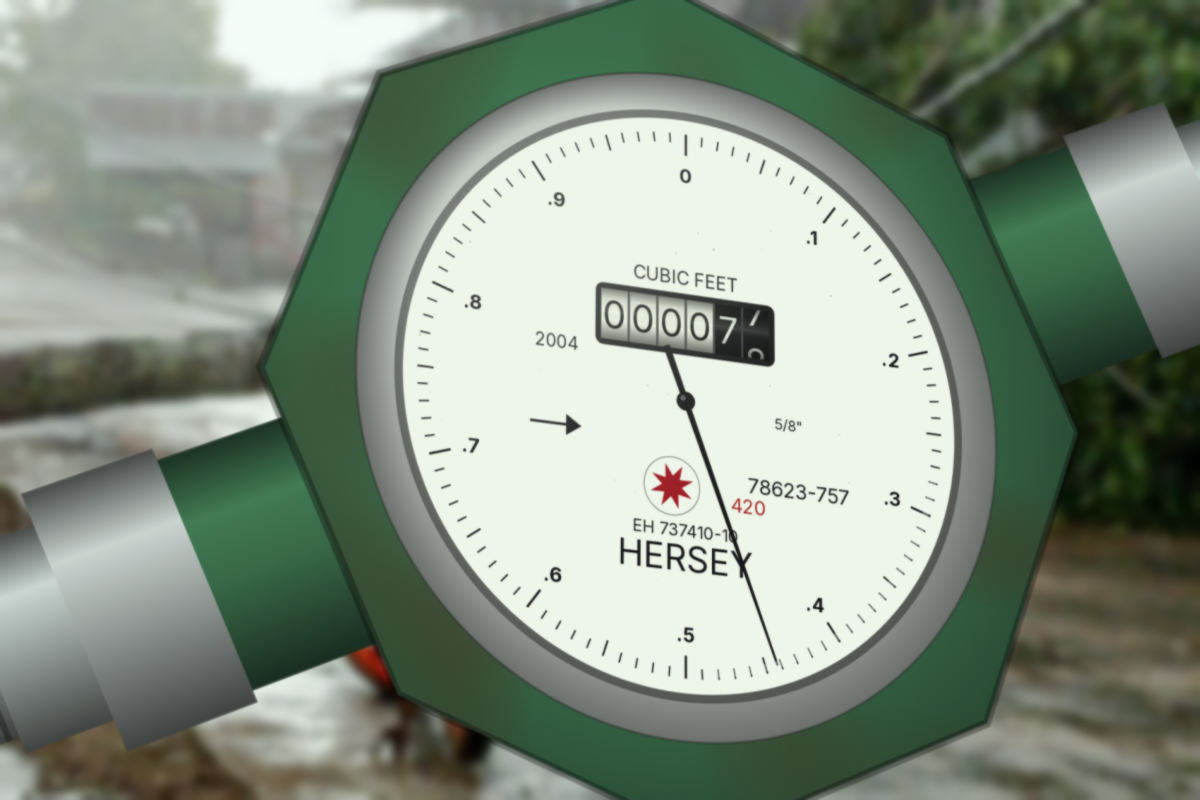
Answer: 77.44 ft³
